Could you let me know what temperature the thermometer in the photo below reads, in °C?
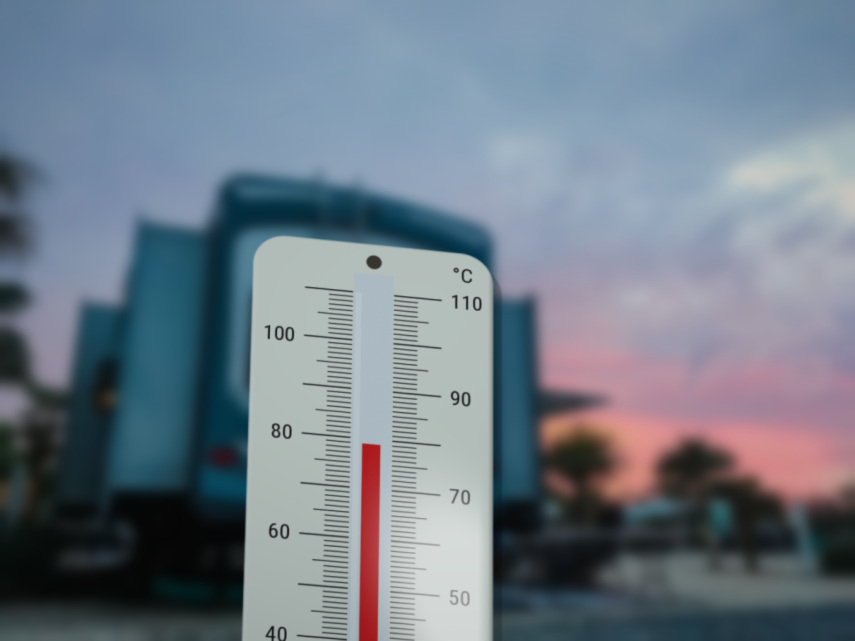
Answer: 79 °C
